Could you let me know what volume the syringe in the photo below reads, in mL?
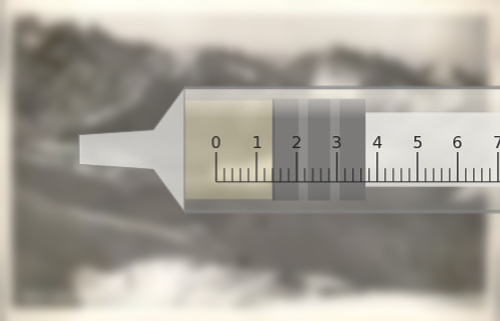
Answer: 1.4 mL
